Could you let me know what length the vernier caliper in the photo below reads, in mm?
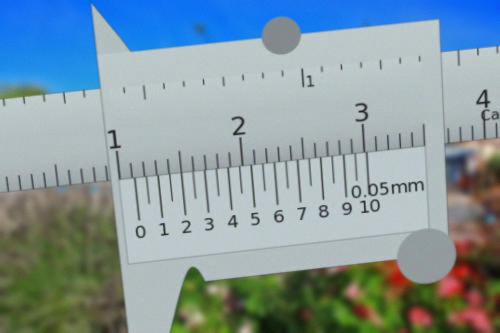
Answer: 11.2 mm
